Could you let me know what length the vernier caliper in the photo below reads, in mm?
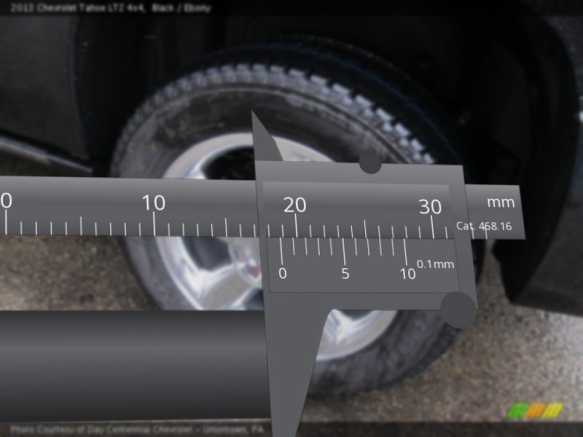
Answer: 18.8 mm
